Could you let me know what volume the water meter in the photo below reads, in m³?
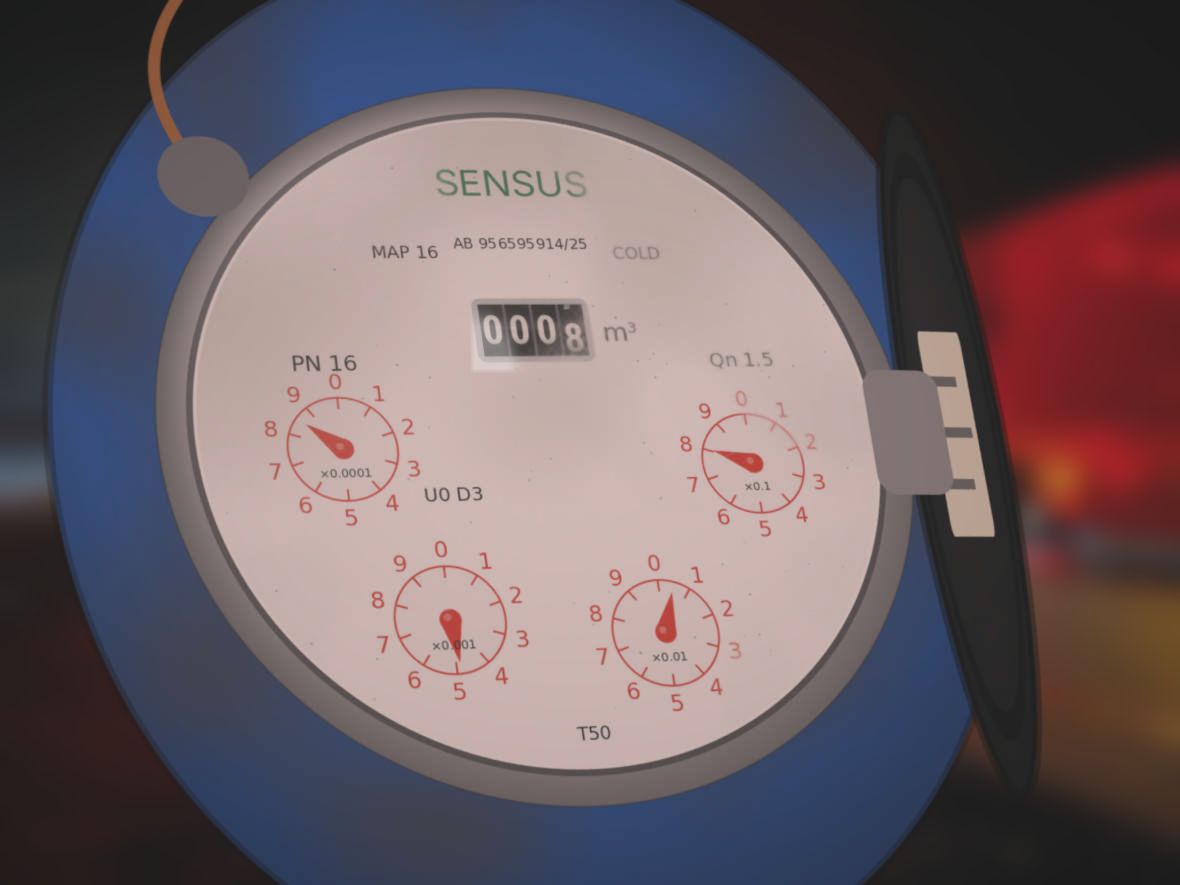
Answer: 7.8048 m³
